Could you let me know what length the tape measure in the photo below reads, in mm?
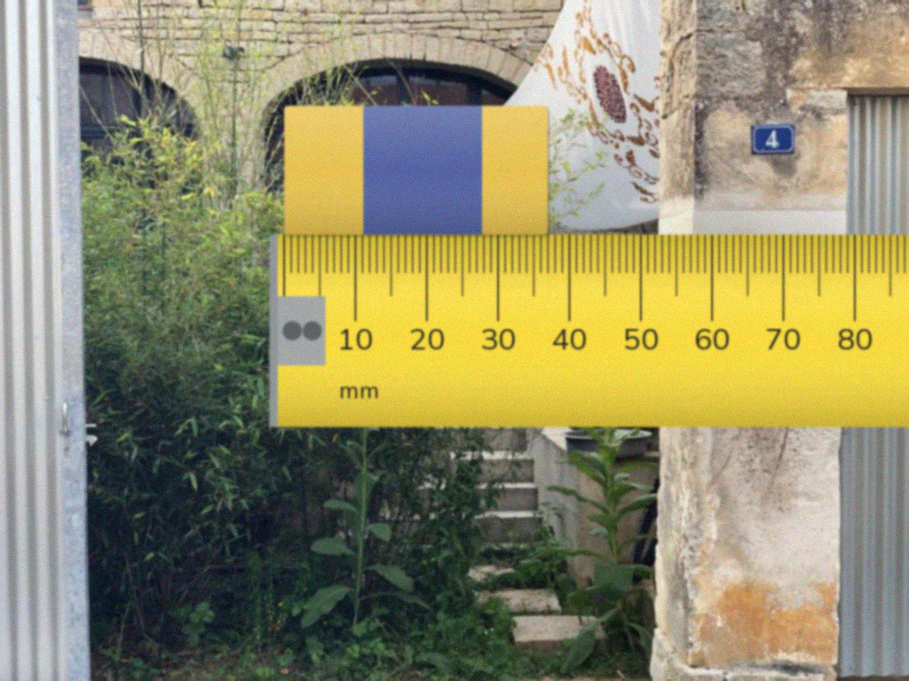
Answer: 37 mm
